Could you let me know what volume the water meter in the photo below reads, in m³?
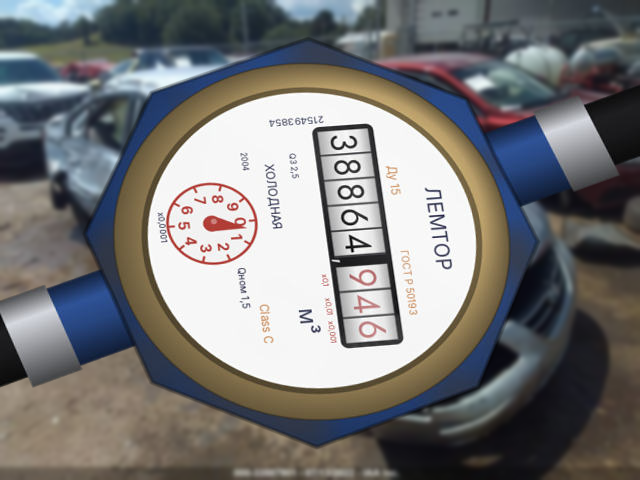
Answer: 38864.9460 m³
